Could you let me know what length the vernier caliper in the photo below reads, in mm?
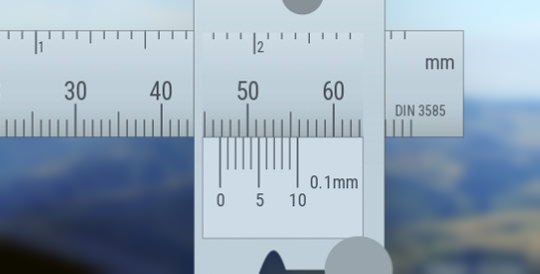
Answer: 46.8 mm
